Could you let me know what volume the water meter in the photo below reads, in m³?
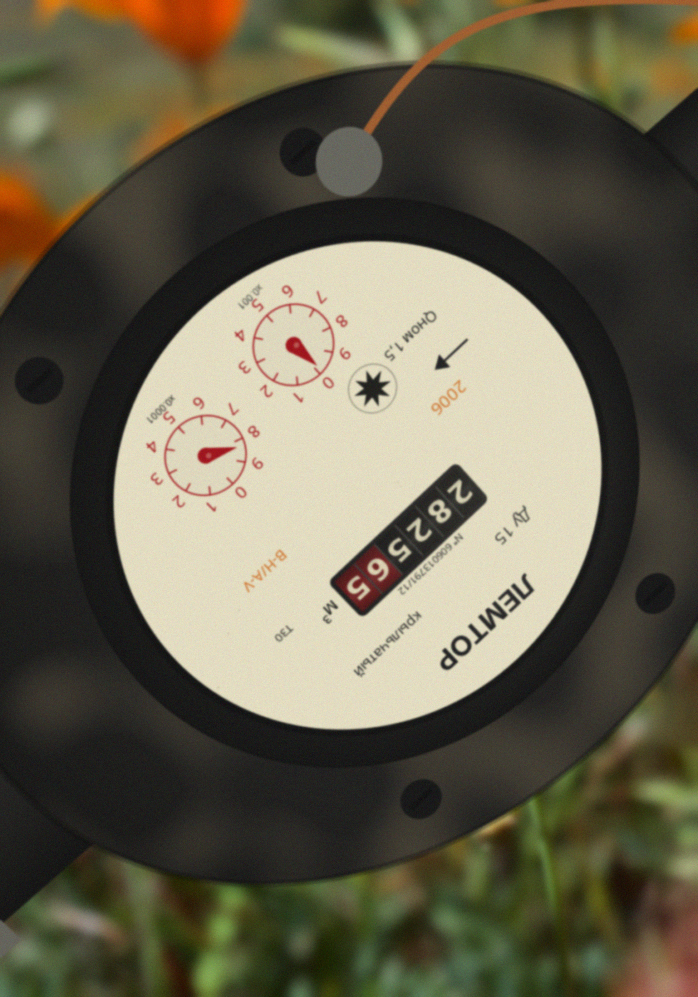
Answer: 2825.6498 m³
